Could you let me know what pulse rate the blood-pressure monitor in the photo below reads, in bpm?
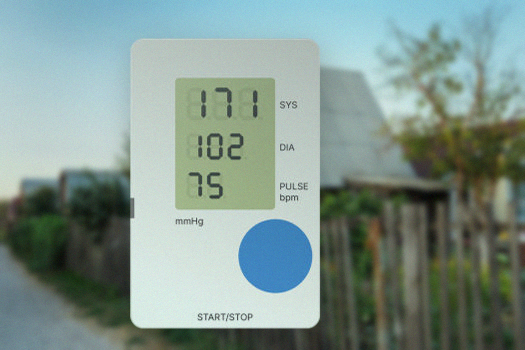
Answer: 75 bpm
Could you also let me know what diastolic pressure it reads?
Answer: 102 mmHg
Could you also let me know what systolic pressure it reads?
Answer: 171 mmHg
